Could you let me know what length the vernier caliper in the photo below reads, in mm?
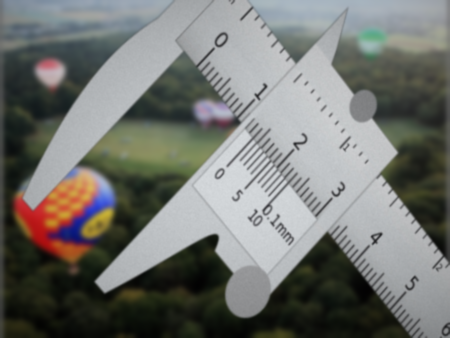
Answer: 14.0 mm
